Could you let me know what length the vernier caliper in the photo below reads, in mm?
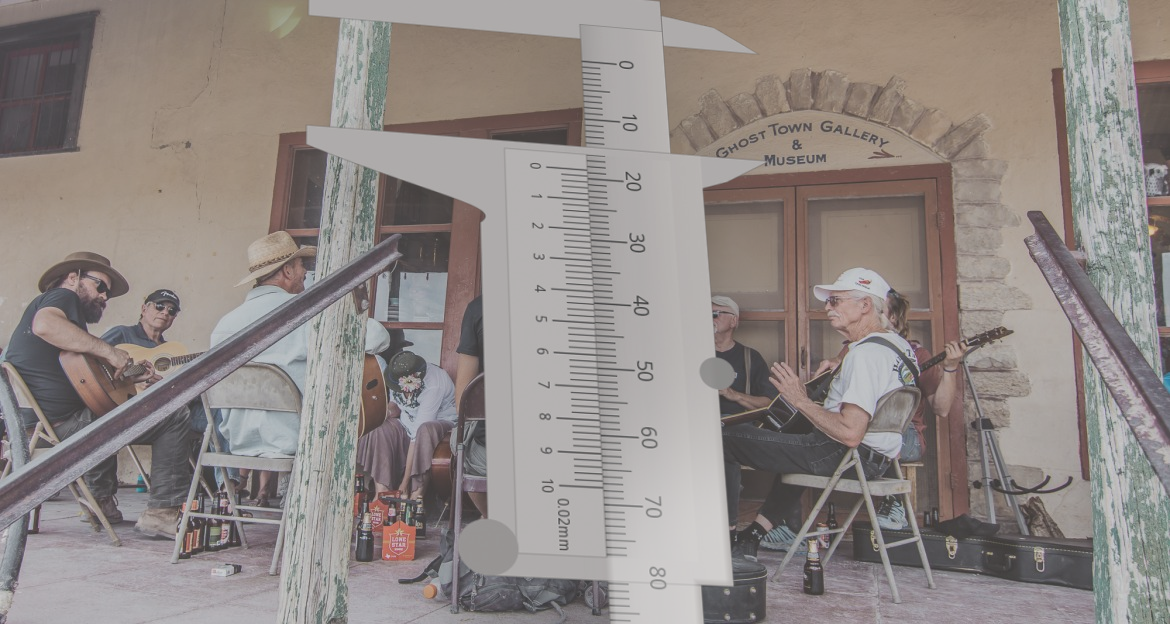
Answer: 18.6 mm
